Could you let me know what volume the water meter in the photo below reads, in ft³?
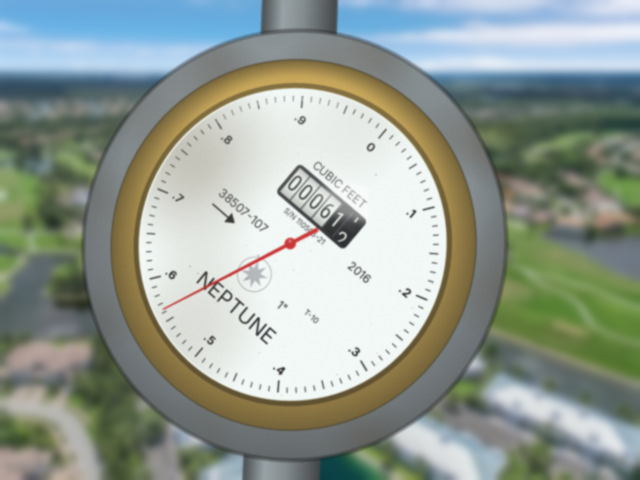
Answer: 611.56 ft³
